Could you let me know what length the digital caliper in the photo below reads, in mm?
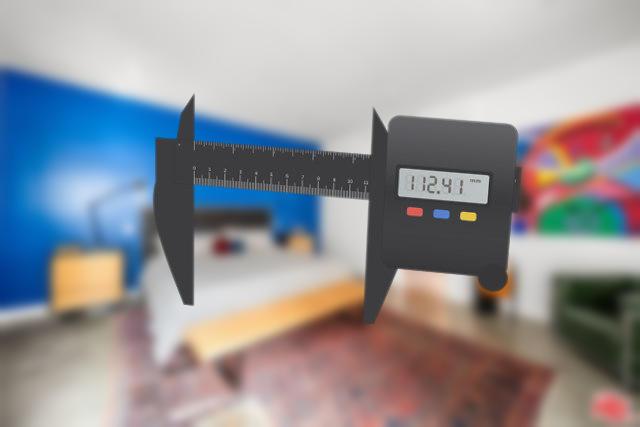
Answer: 112.41 mm
